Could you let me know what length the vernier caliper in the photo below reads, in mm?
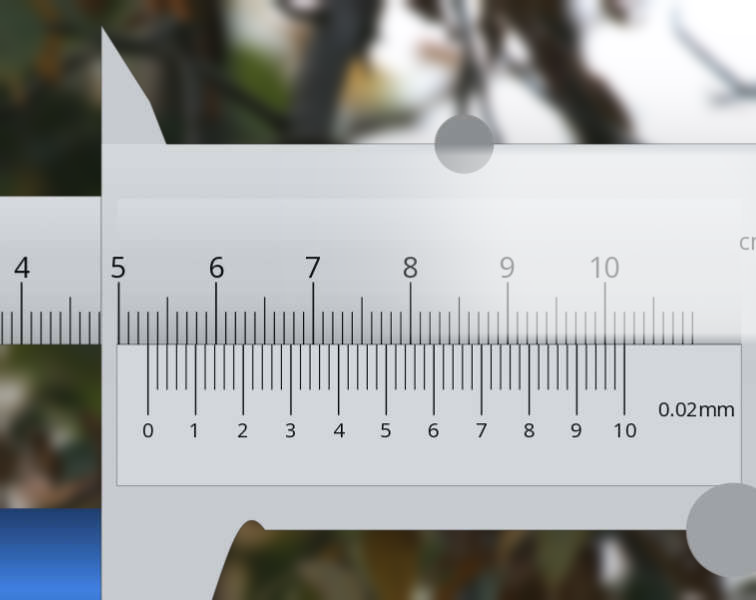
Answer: 53.0 mm
